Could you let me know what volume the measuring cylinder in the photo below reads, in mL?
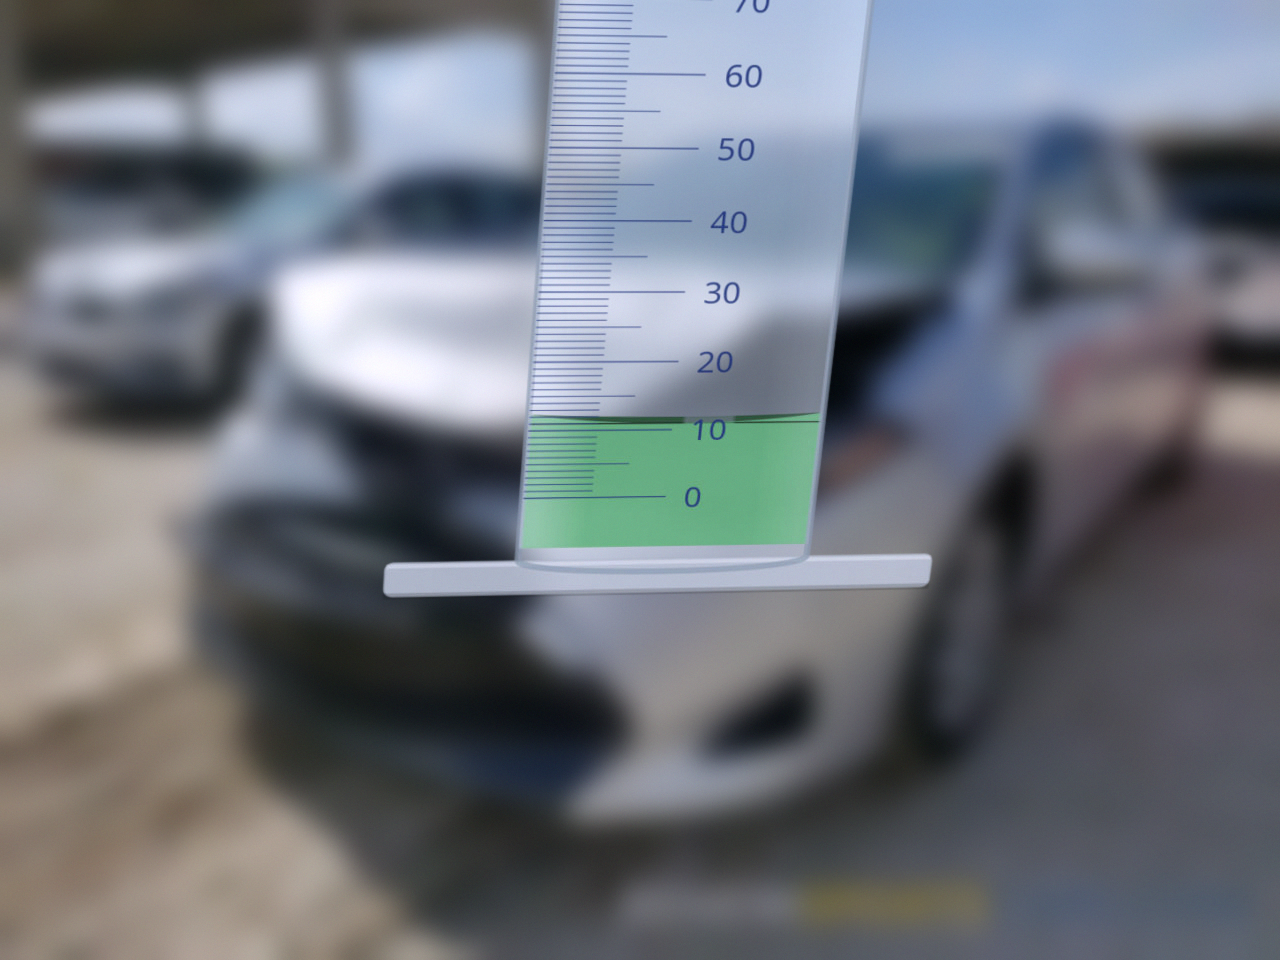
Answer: 11 mL
